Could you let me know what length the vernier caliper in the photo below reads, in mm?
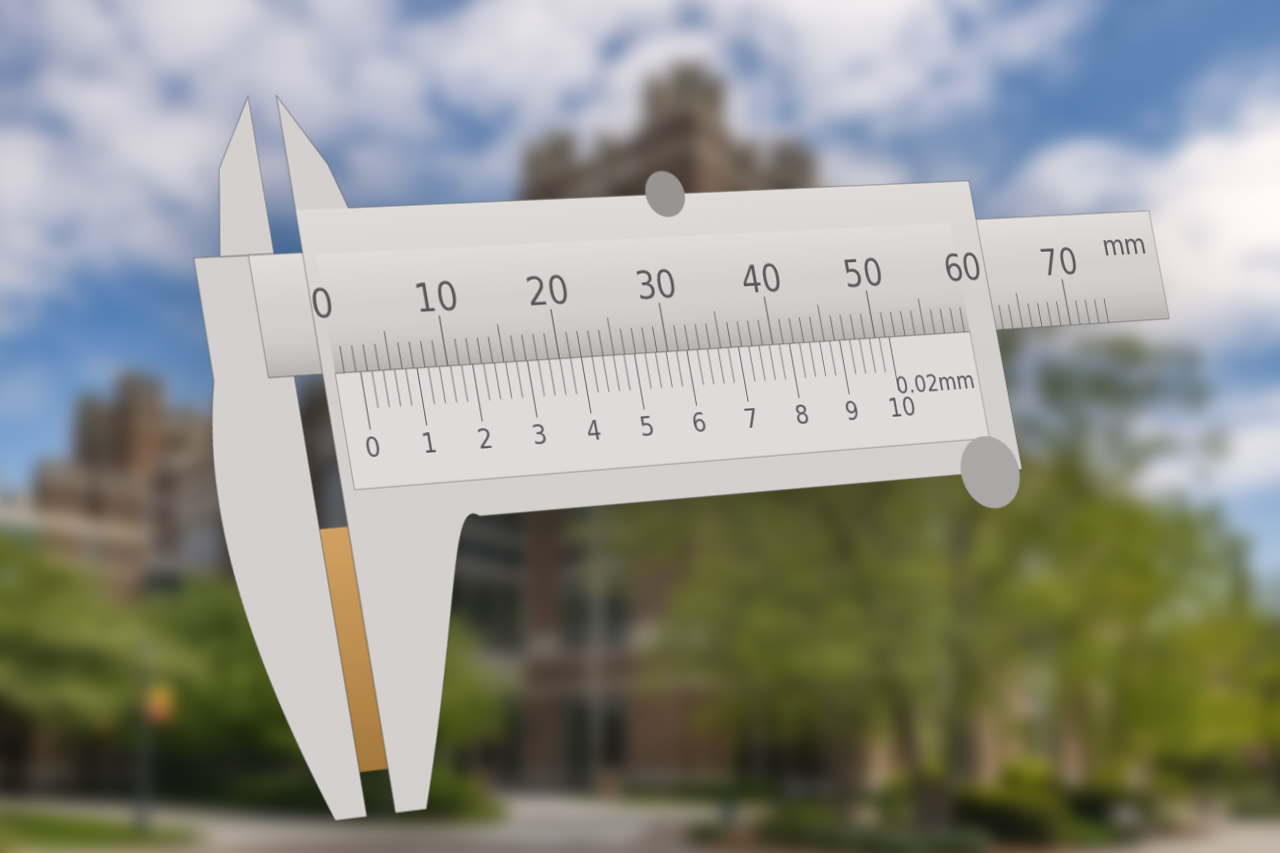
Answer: 2.4 mm
